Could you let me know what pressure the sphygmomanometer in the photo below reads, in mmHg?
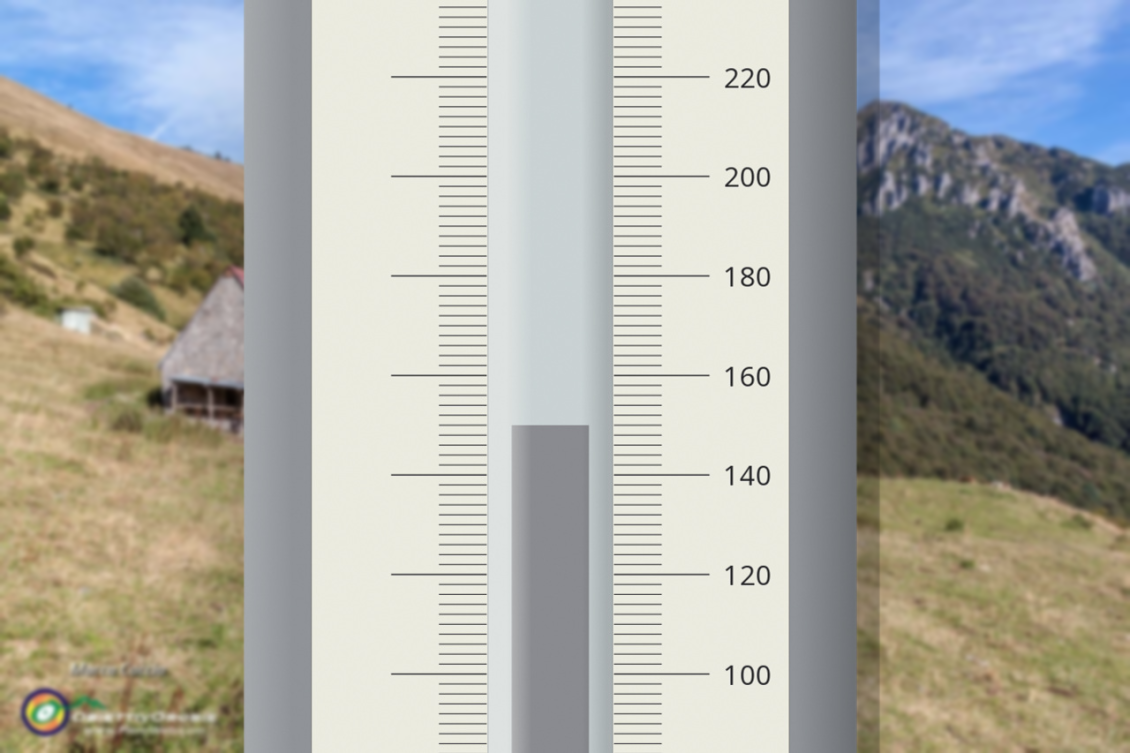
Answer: 150 mmHg
